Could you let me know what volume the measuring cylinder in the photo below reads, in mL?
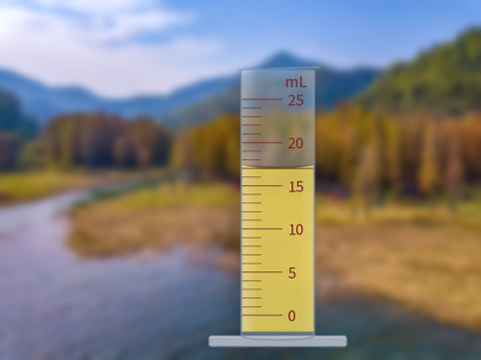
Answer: 17 mL
